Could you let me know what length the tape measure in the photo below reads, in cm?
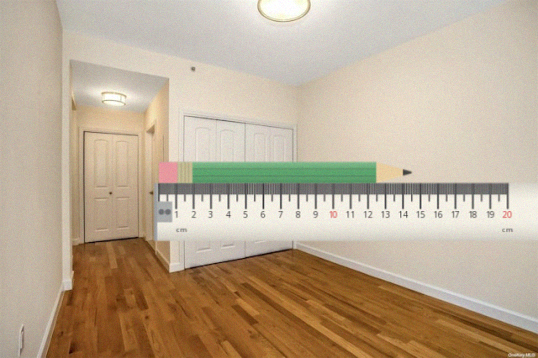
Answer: 14.5 cm
